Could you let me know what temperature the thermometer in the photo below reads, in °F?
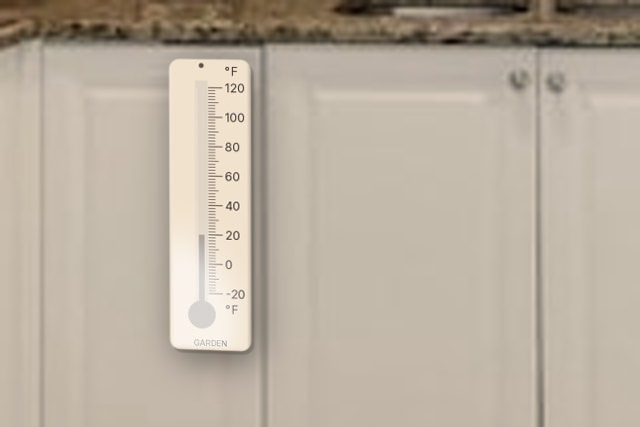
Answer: 20 °F
